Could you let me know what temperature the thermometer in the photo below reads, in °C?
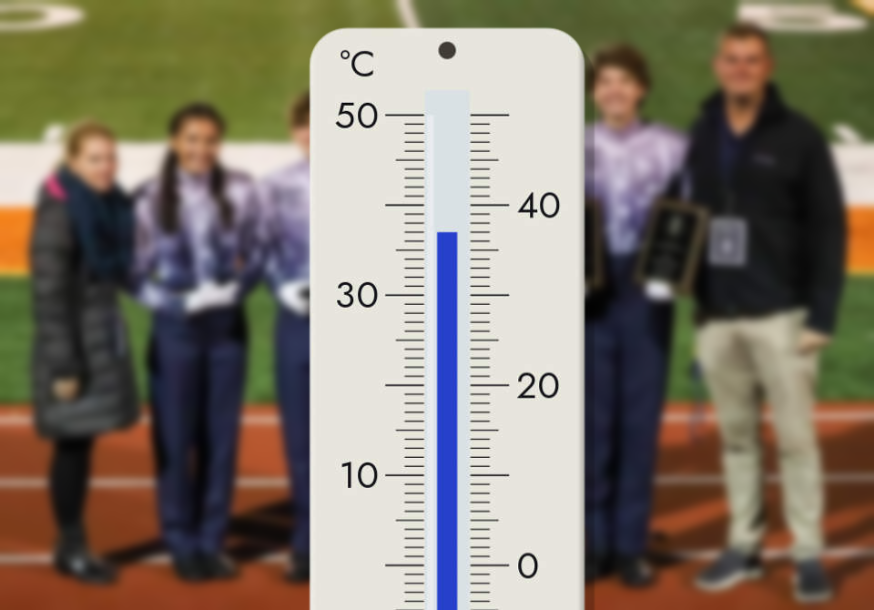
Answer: 37 °C
